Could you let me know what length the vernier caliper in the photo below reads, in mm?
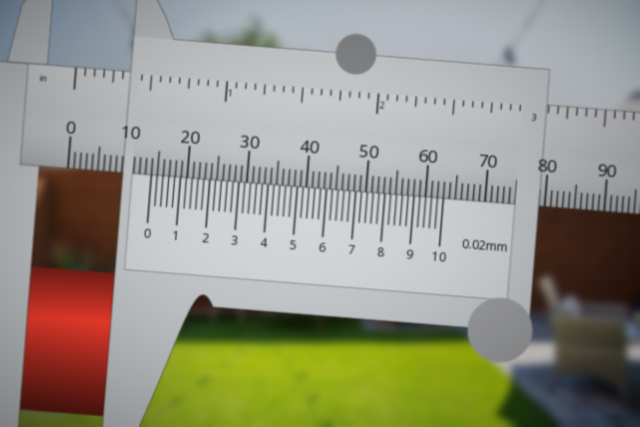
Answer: 14.0 mm
